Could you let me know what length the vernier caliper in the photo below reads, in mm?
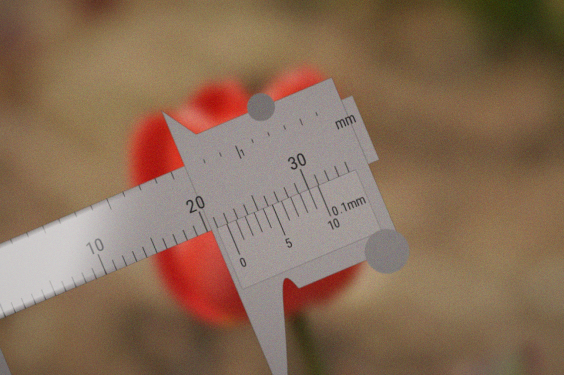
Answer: 21.9 mm
